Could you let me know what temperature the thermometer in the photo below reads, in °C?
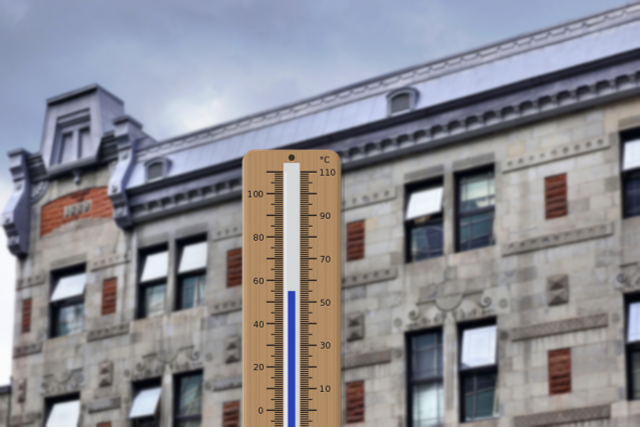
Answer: 55 °C
